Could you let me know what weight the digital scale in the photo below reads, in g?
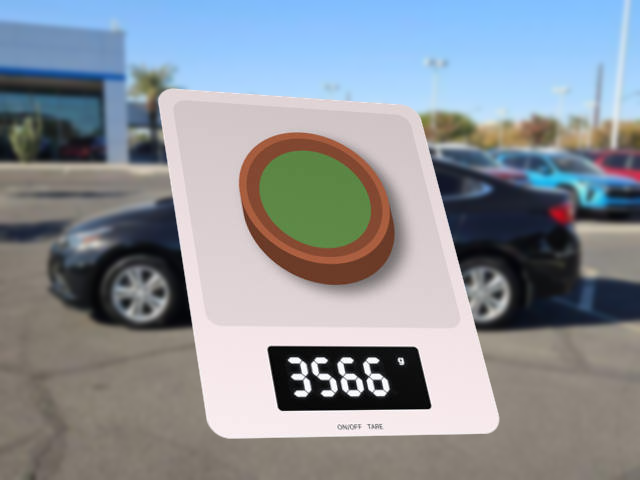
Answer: 3566 g
